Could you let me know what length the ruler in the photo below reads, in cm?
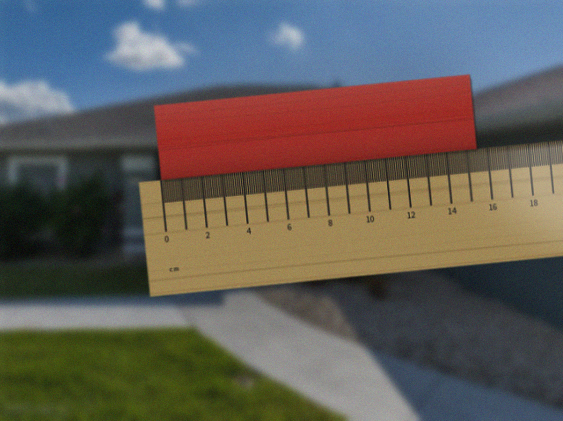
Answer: 15.5 cm
